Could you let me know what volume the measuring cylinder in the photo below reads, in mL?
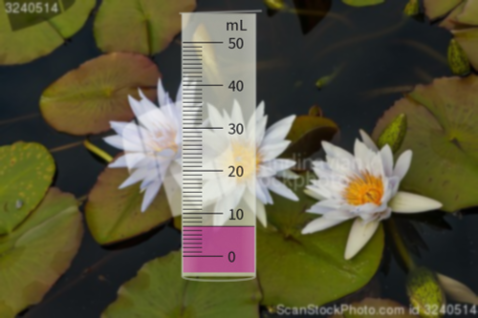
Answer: 7 mL
